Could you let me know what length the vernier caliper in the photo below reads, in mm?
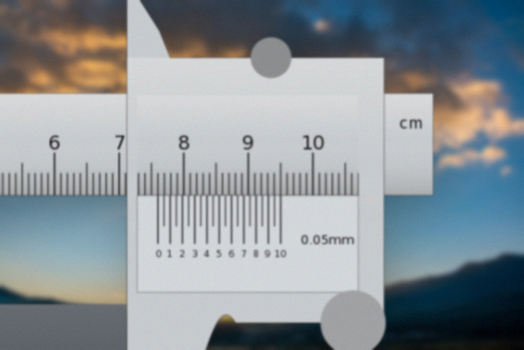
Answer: 76.0 mm
